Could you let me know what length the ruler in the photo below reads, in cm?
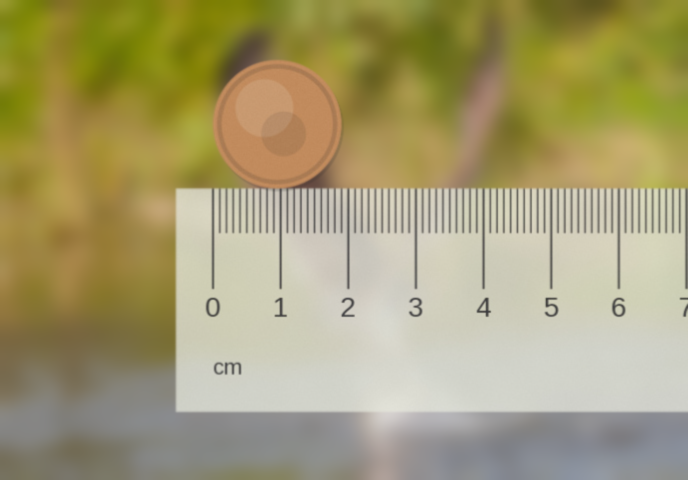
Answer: 1.9 cm
